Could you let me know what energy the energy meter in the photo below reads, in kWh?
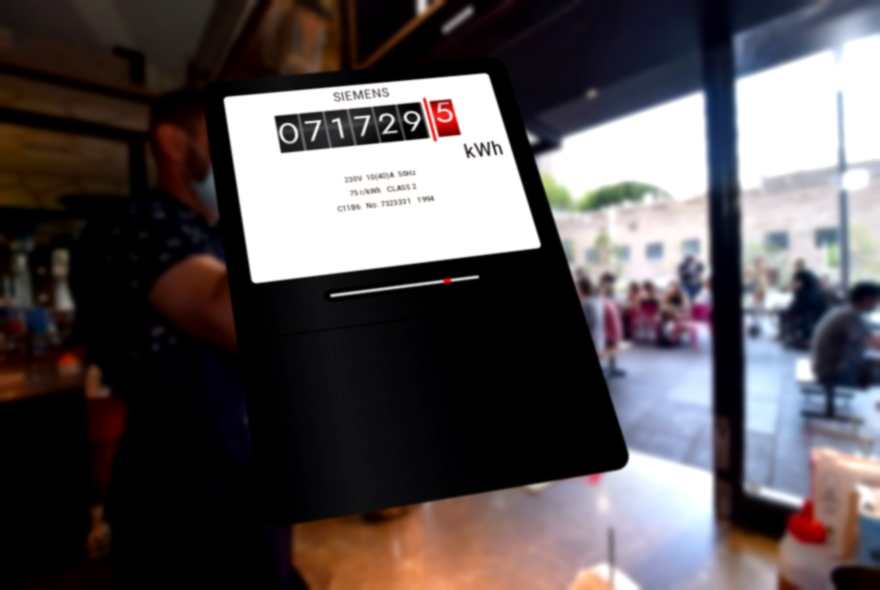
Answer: 71729.5 kWh
